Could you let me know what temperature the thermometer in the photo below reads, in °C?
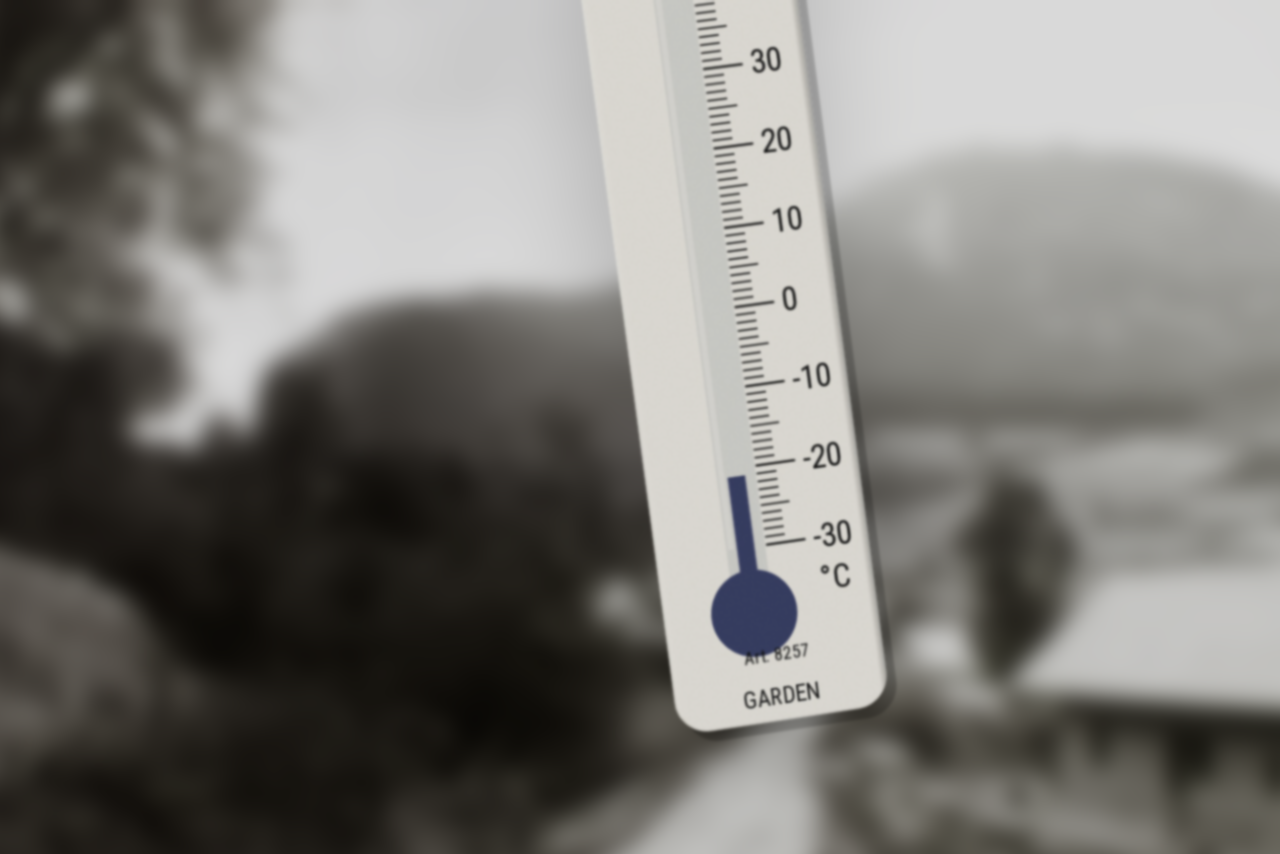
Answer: -21 °C
